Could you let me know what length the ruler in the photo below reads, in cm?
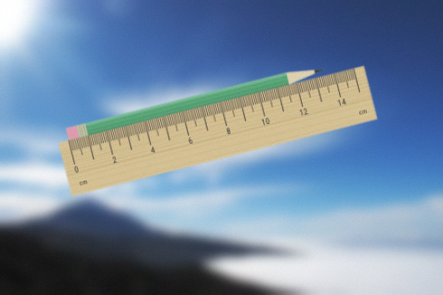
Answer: 13.5 cm
